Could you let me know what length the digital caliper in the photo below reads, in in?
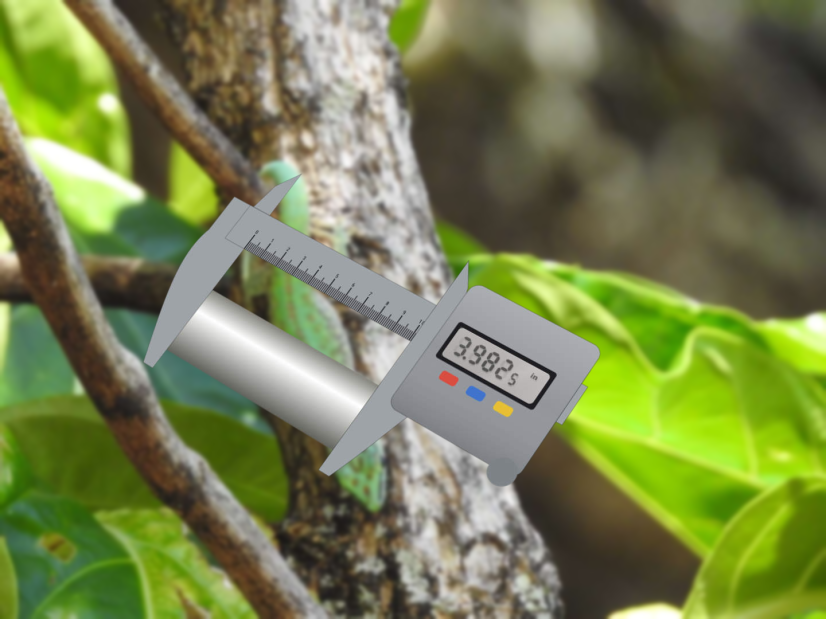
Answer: 3.9825 in
